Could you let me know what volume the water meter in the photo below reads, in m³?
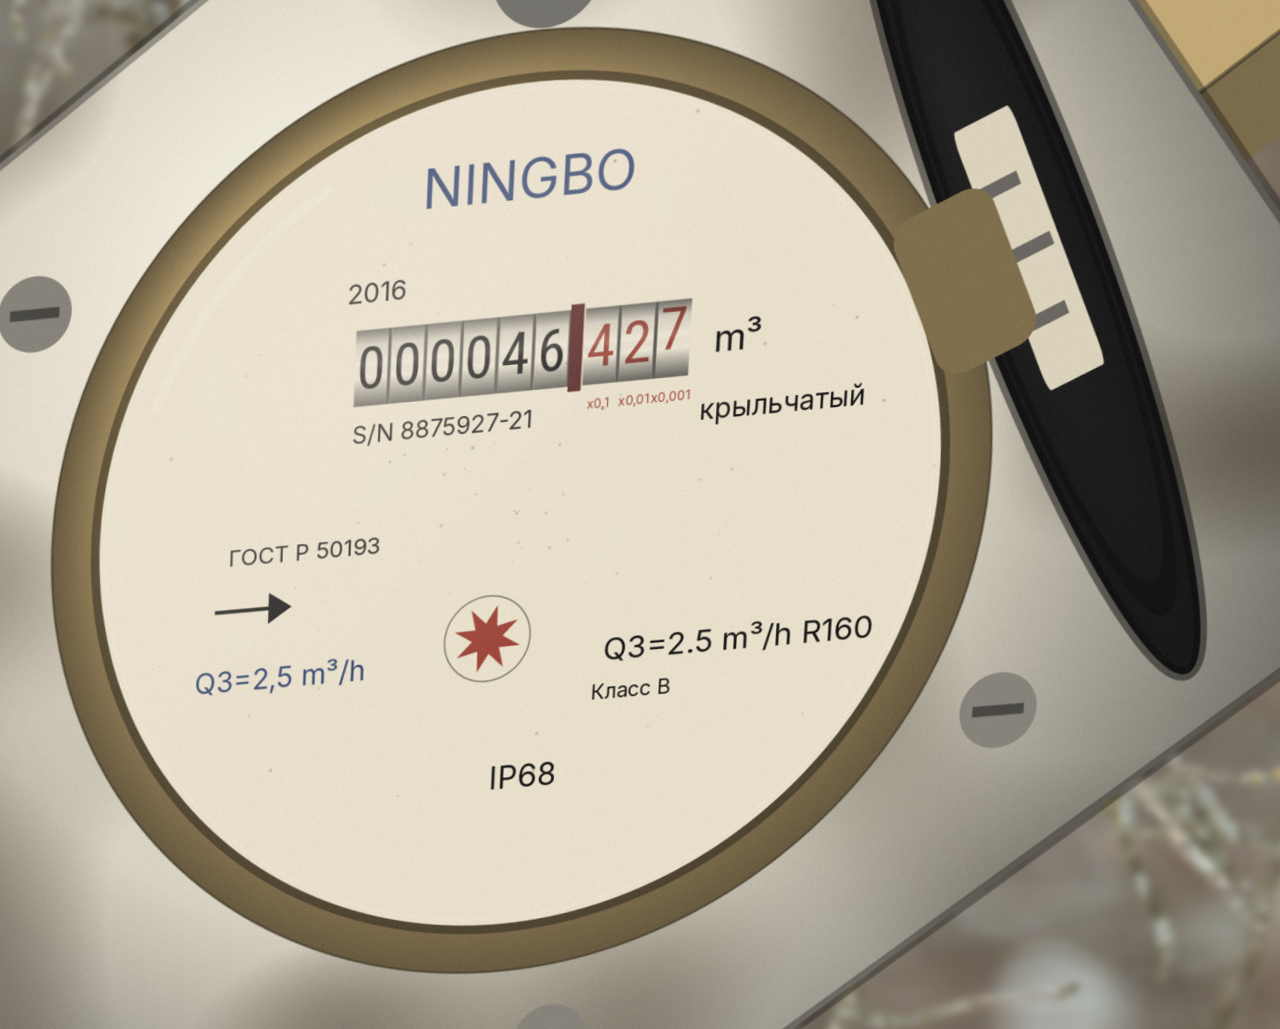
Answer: 46.427 m³
